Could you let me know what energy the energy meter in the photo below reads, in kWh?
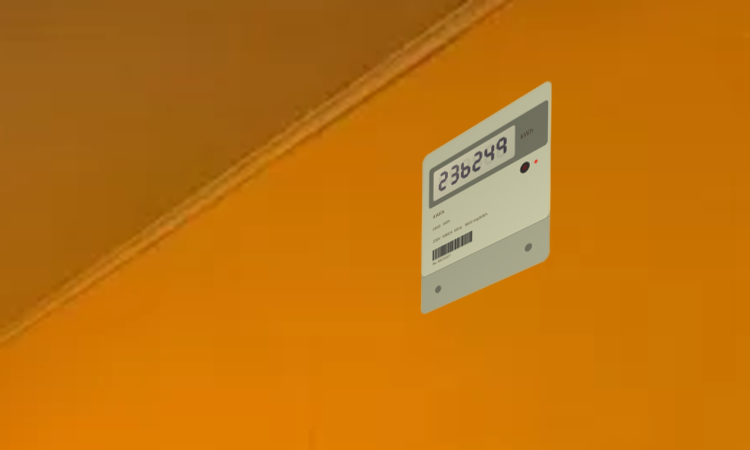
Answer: 236249 kWh
